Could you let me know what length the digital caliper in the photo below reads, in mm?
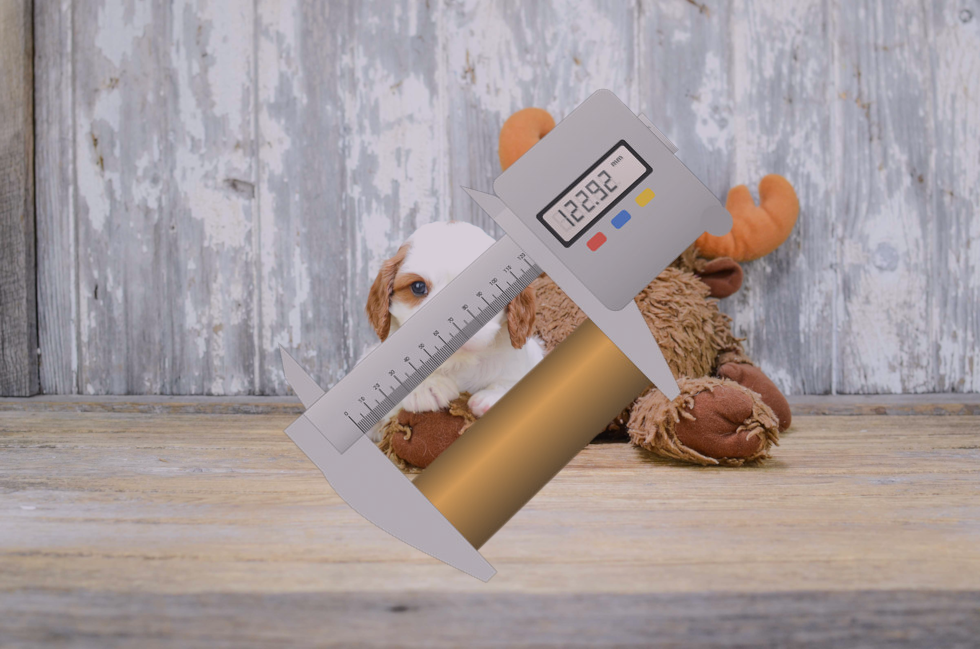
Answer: 122.92 mm
